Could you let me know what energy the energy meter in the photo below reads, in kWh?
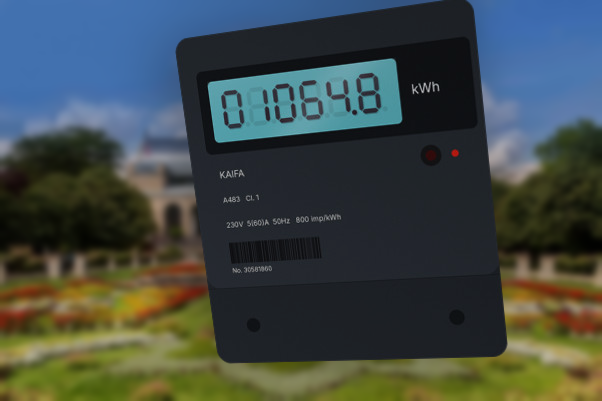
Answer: 1064.8 kWh
